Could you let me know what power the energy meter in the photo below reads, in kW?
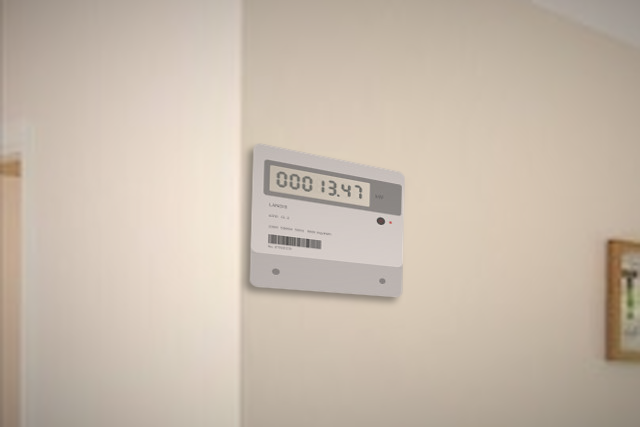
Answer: 13.47 kW
